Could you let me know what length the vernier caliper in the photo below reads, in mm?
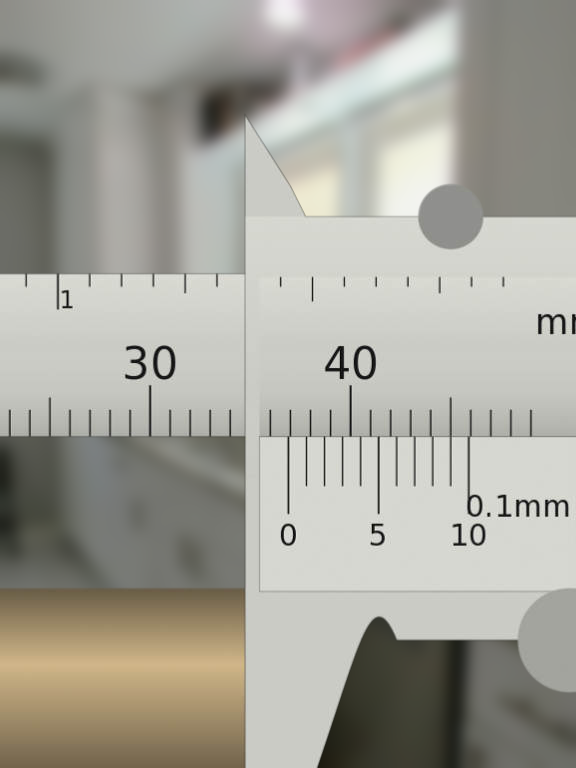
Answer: 36.9 mm
